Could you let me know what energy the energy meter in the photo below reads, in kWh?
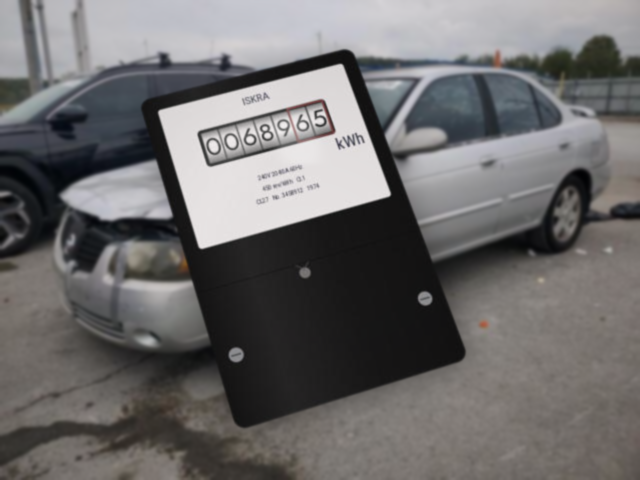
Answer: 689.65 kWh
